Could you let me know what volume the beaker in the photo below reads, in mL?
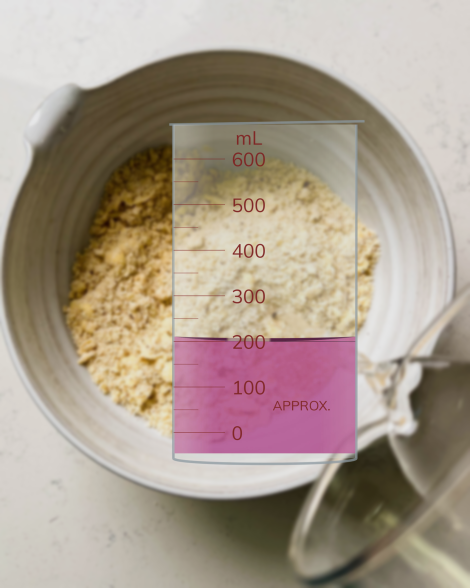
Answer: 200 mL
